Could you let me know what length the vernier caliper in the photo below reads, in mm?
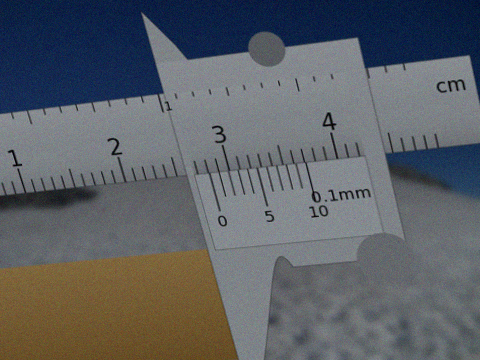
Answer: 28.1 mm
